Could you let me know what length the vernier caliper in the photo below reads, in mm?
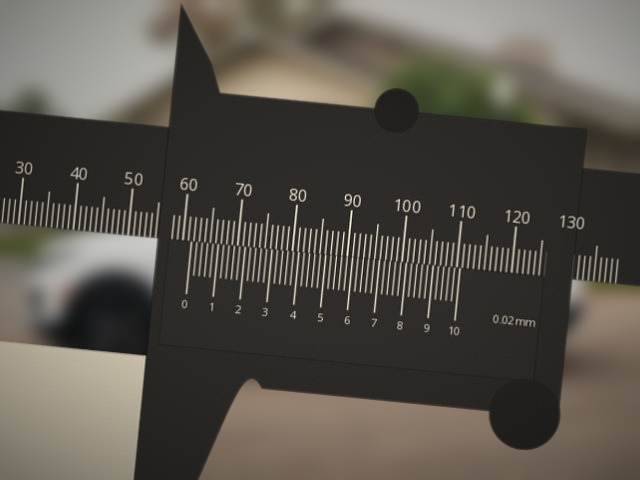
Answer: 61.6 mm
